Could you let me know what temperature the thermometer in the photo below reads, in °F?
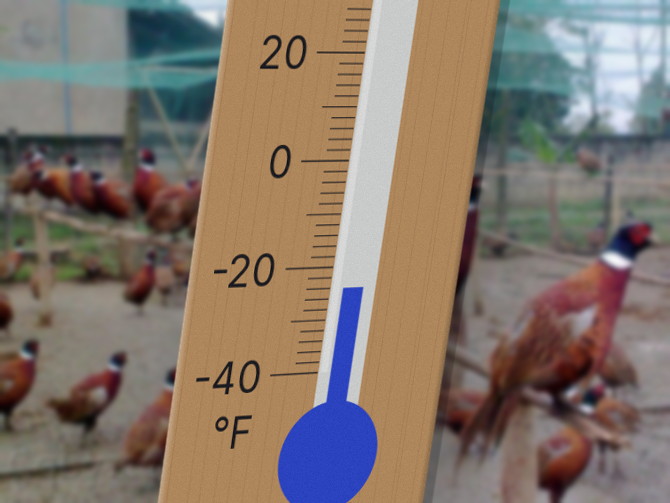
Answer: -24 °F
